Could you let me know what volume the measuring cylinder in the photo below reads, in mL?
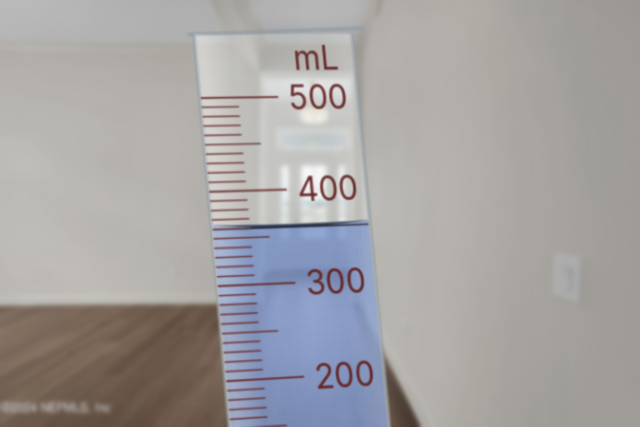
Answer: 360 mL
